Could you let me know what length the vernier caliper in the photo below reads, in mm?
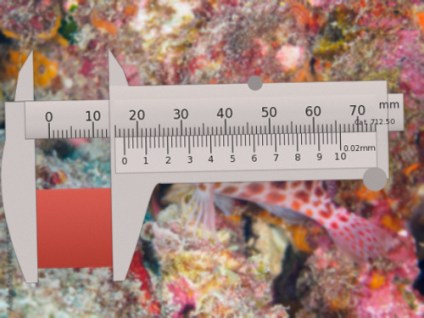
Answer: 17.0 mm
